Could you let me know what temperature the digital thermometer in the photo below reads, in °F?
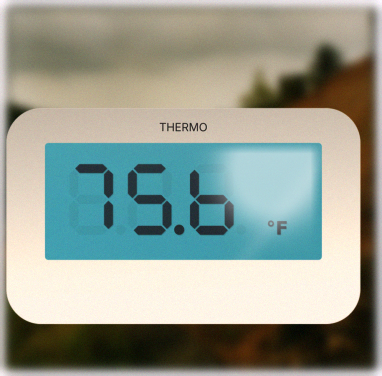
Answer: 75.6 °F
